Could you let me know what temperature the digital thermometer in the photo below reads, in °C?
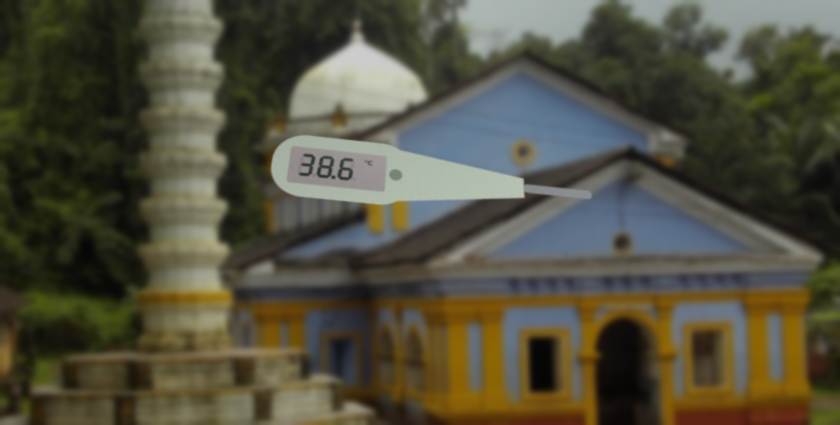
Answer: 38.6 °C
